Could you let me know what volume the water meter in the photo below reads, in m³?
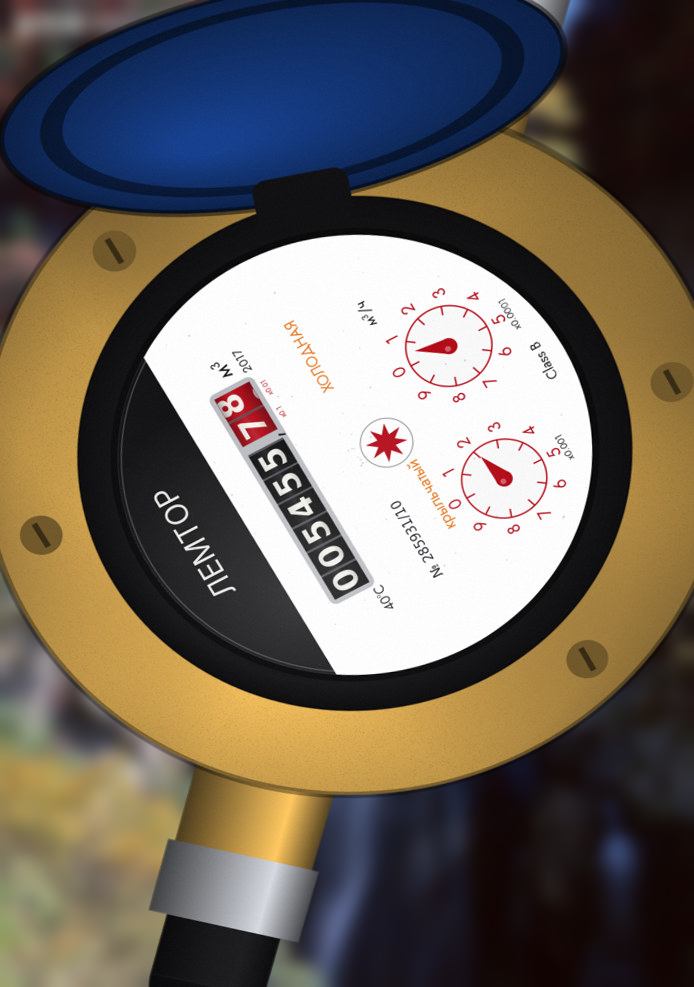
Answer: 5455.7820 m³
